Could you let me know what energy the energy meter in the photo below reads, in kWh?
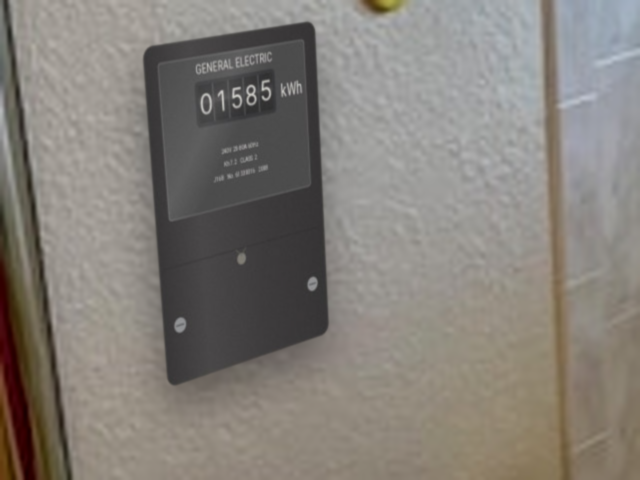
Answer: 1585 kWh
